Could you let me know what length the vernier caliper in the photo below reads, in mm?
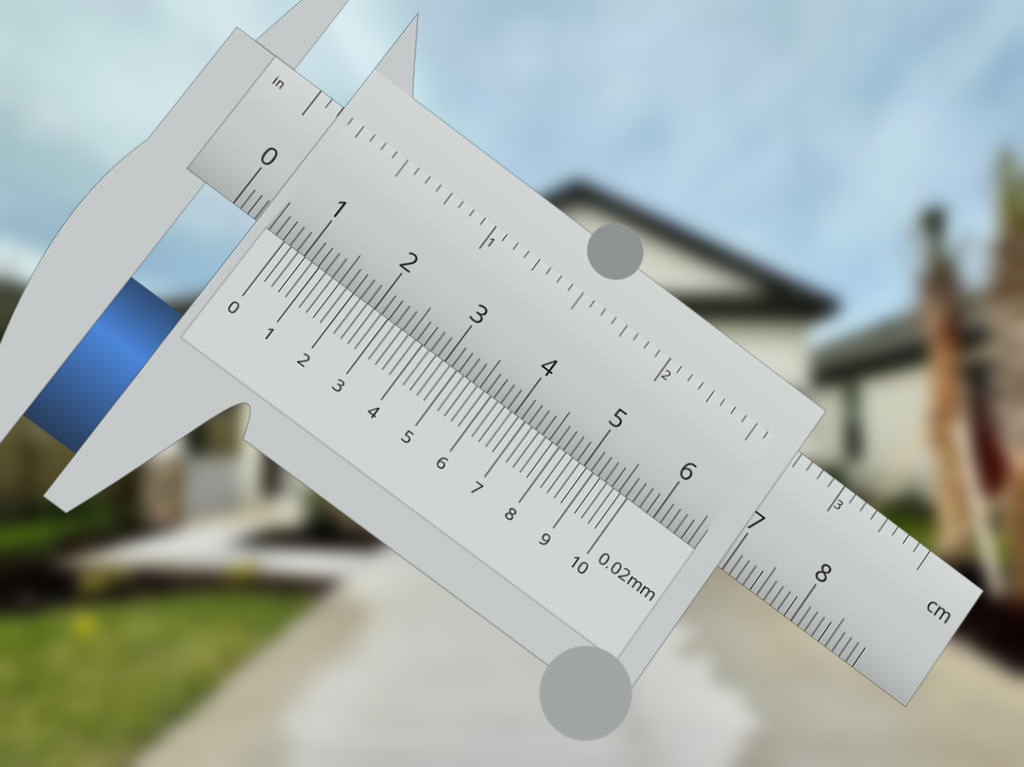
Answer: 7.2 mm
